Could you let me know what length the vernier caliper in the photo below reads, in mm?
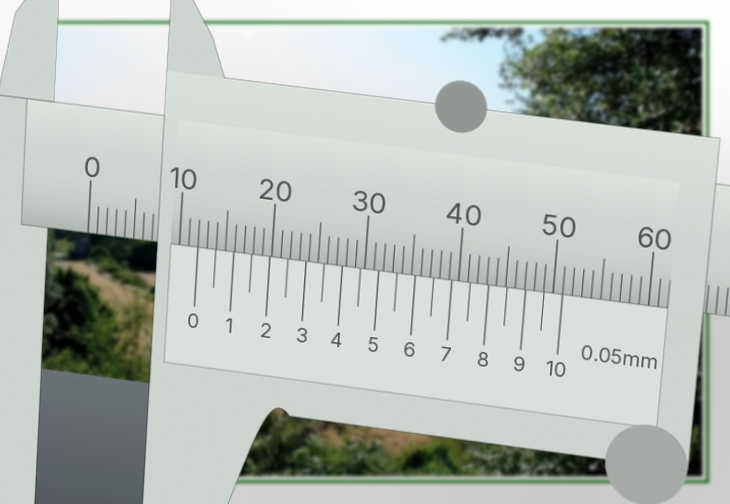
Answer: 12.0 mm
